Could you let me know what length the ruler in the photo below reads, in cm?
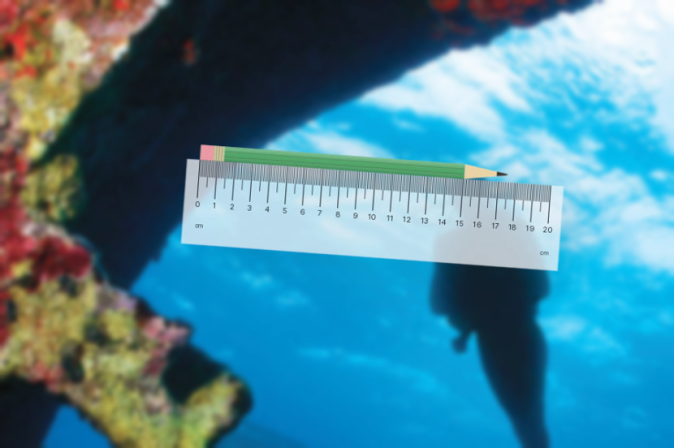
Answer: 17.5 cm
